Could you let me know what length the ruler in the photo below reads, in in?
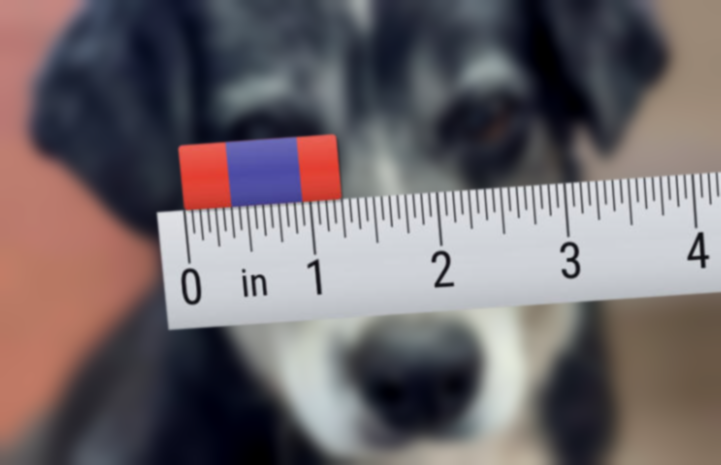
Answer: 1.25 in
